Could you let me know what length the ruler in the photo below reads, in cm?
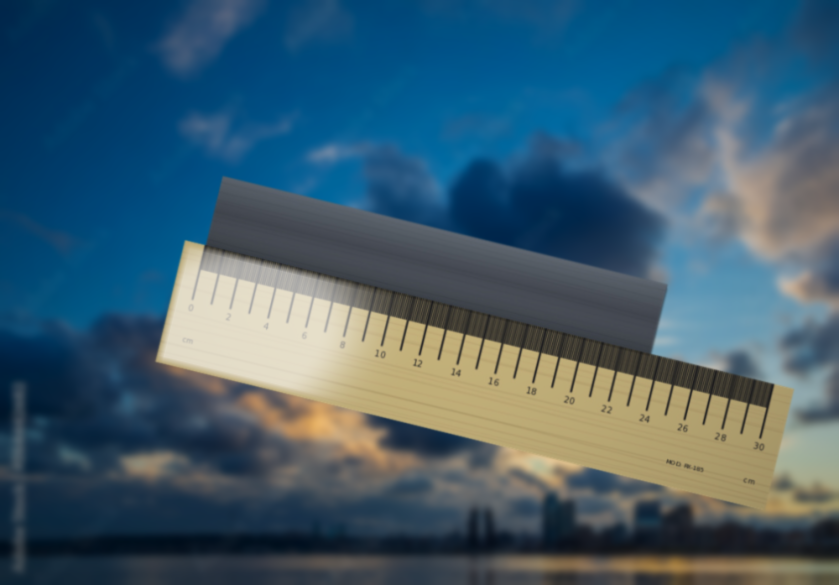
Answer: 23.5 cm
